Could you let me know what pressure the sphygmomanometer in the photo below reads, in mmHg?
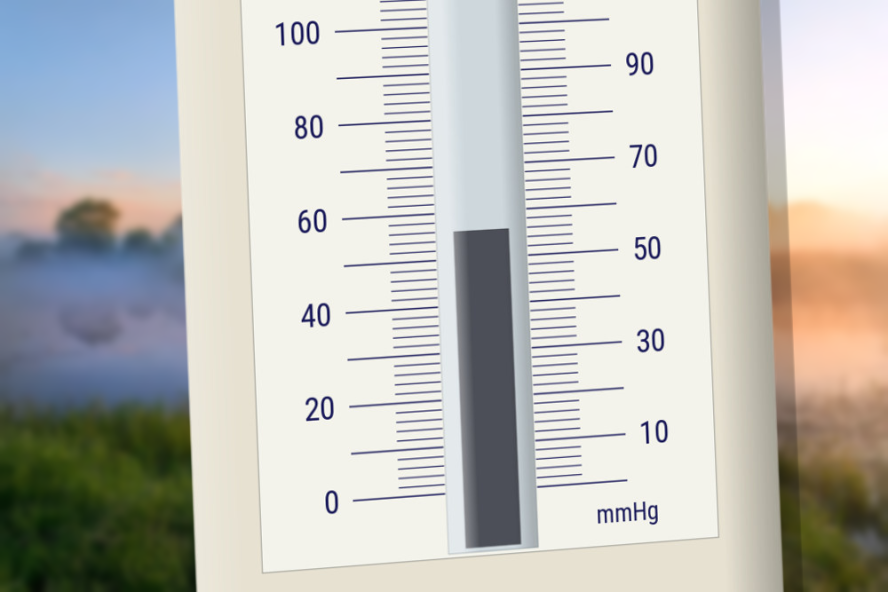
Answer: 56 mmHg
